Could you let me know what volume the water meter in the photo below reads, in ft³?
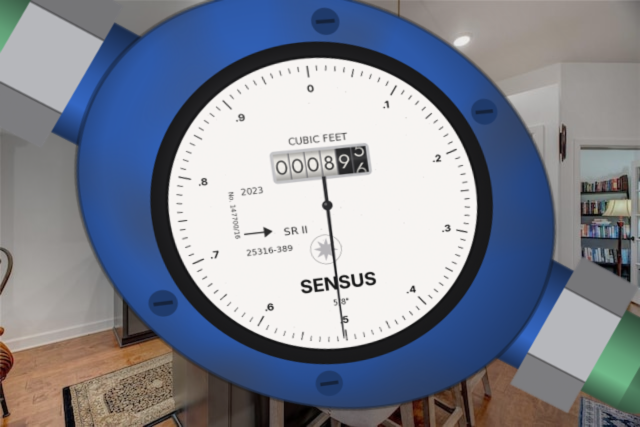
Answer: 895.50 ft³
